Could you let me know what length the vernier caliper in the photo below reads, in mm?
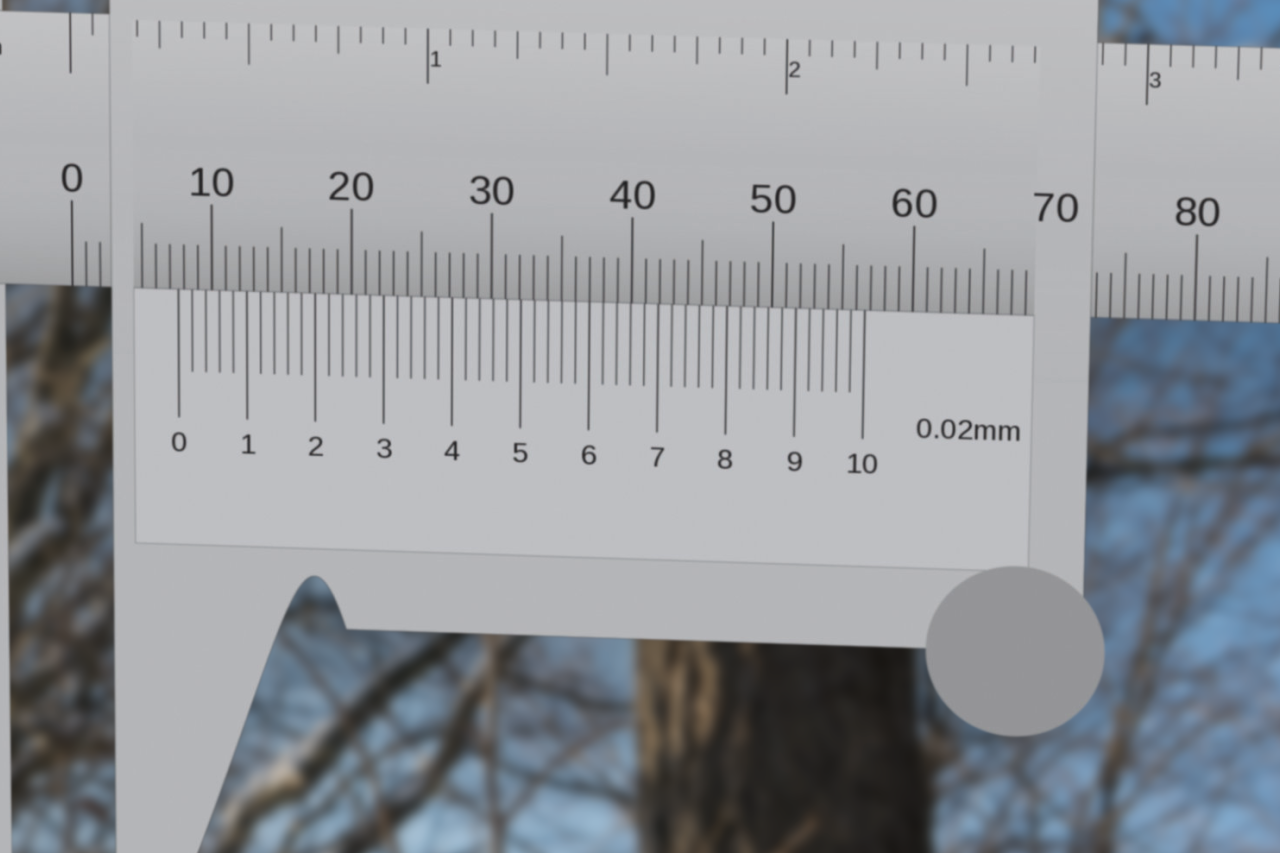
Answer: 7.6 mm
